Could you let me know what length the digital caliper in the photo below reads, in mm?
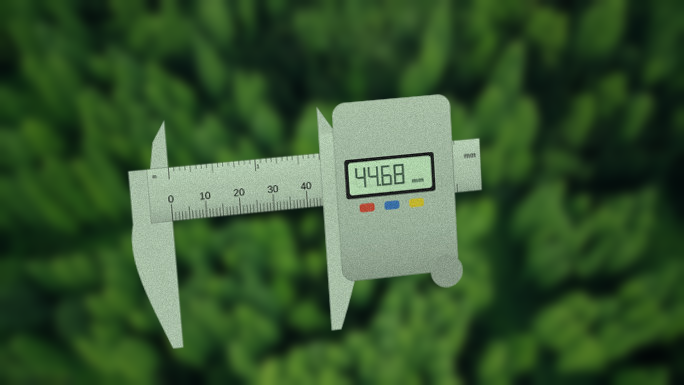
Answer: 44.68 mm
